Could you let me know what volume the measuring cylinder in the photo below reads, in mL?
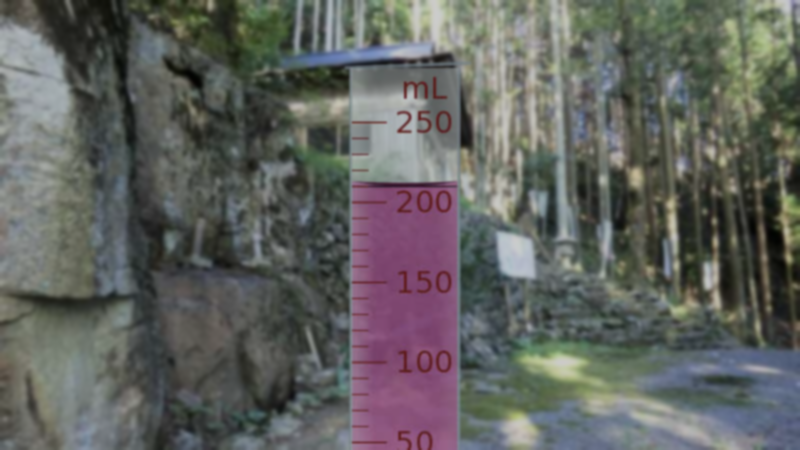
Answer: 210 mL
